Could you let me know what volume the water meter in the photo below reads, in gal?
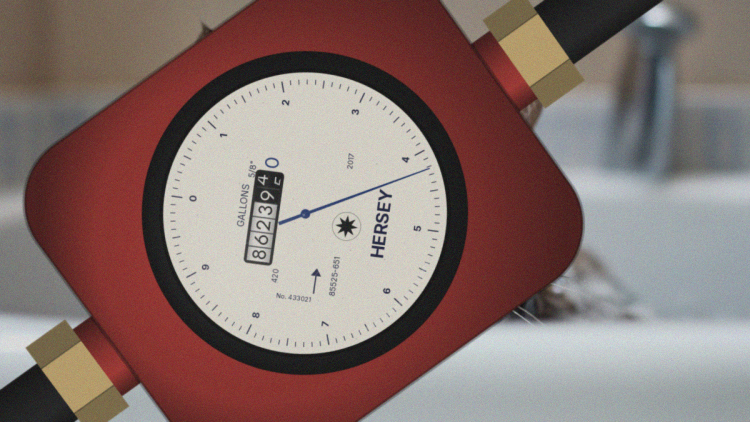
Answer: 8623944.2 gal
